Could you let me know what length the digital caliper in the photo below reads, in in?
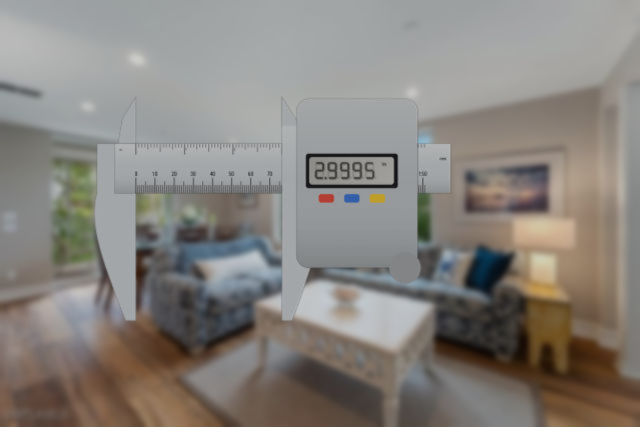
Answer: 2.9995 in
